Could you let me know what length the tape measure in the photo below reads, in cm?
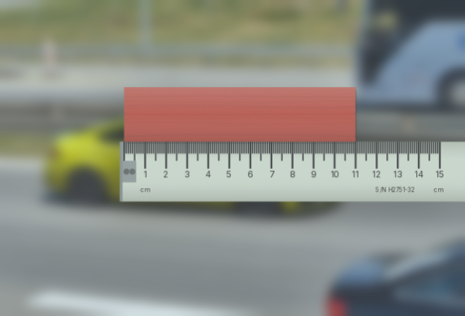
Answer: 11 cm
